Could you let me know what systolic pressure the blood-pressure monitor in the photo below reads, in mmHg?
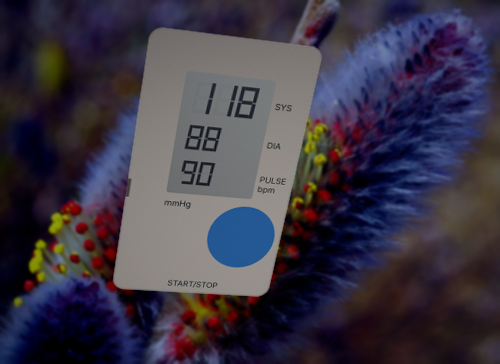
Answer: 118 mmHg
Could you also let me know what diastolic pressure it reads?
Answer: 88 mmHg
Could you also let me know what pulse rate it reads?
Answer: 90 bpm
